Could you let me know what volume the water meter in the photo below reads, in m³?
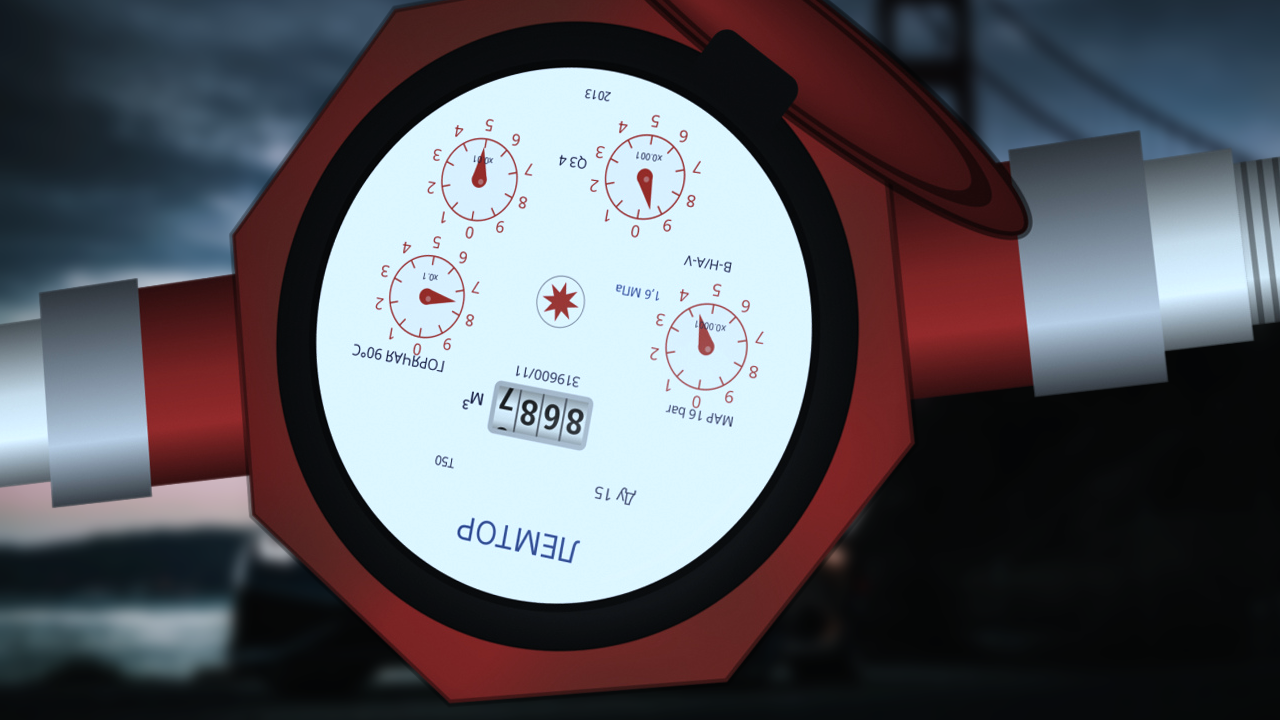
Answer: 8686.7494 m³
